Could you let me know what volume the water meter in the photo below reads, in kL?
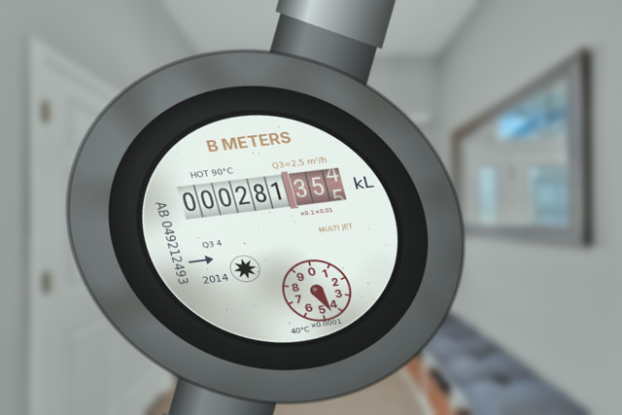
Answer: 281.3544 kL
